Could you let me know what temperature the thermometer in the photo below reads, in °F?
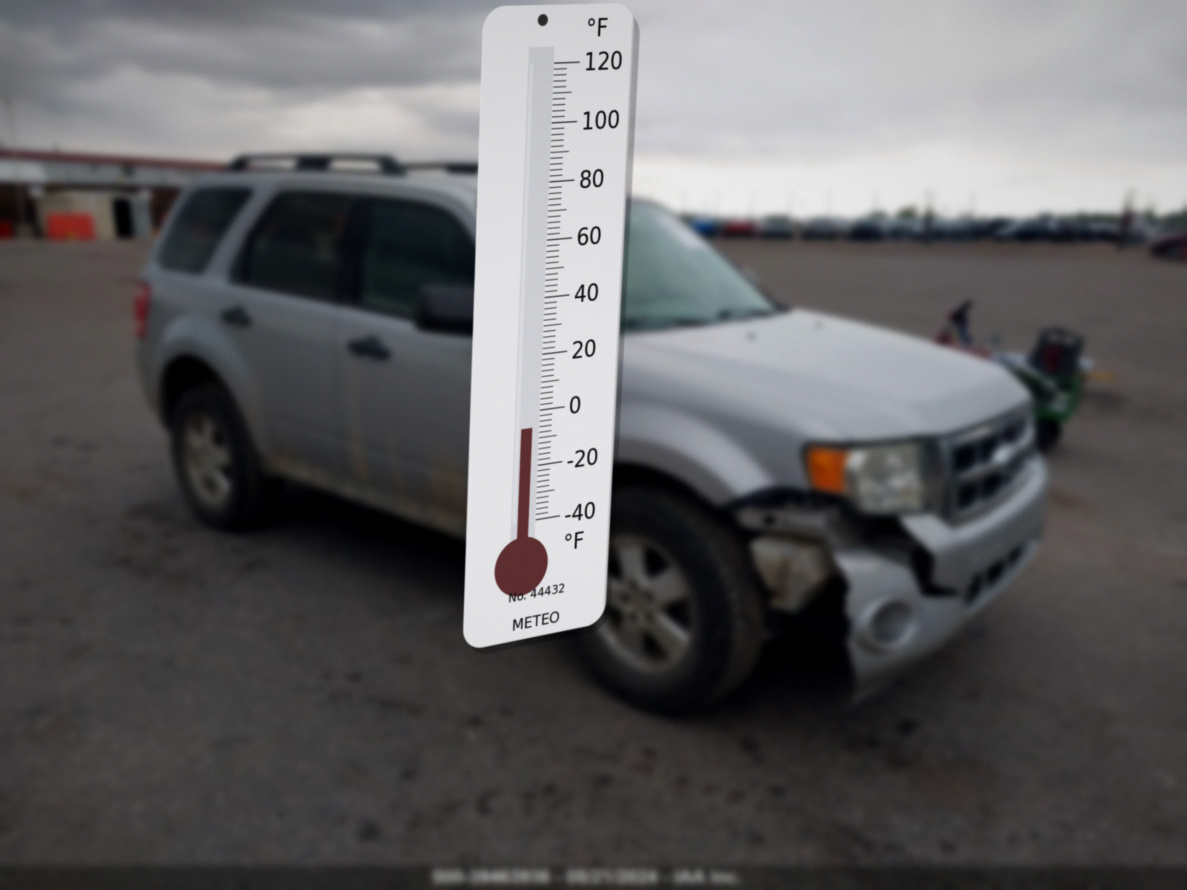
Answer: -6 °F
